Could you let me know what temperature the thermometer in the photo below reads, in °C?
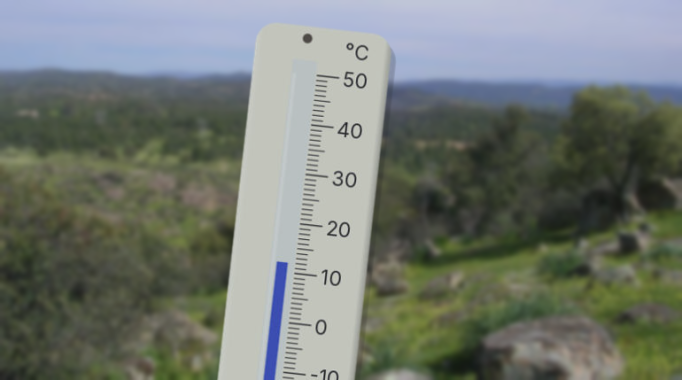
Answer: 12 °C
